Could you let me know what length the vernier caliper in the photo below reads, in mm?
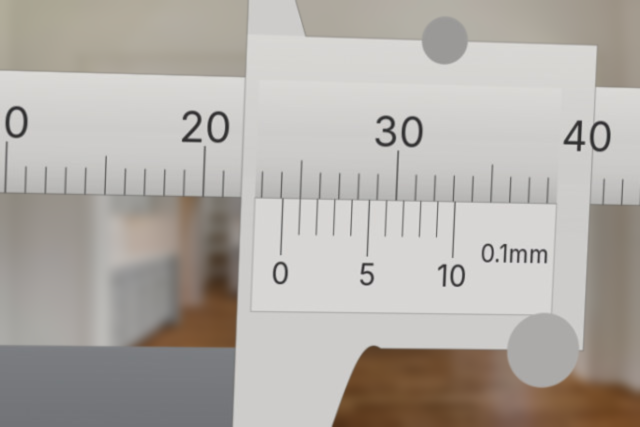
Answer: 24.1 mm
